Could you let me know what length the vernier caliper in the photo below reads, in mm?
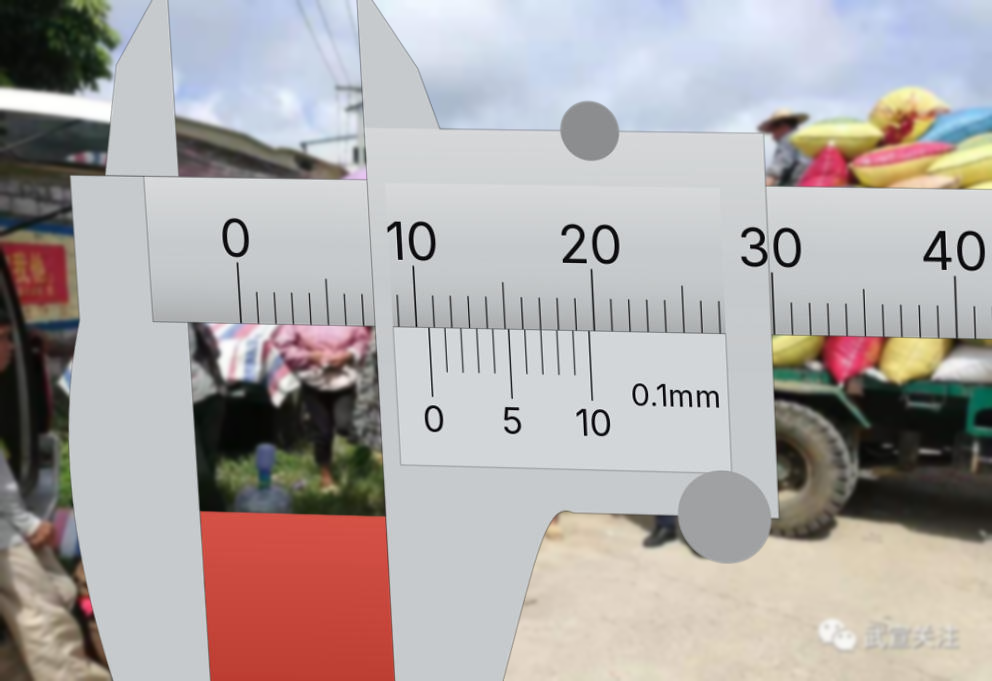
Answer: 10.7 mm
